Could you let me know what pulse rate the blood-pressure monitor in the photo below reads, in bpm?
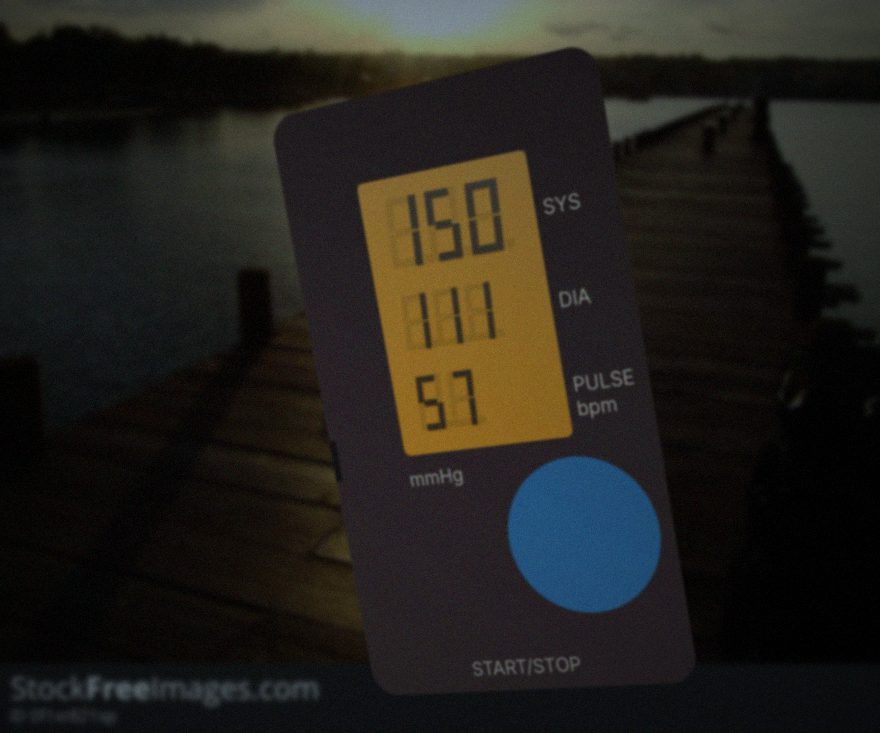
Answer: 57 bpm
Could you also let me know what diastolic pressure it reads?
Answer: 111 mmHg
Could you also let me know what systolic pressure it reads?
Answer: 150 mmHg
